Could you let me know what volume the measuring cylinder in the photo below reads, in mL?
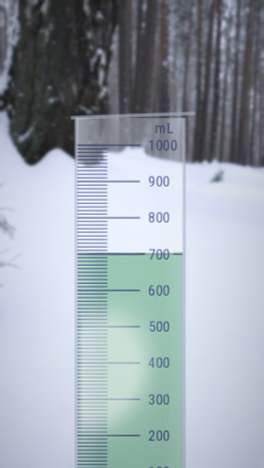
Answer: 700 mL
